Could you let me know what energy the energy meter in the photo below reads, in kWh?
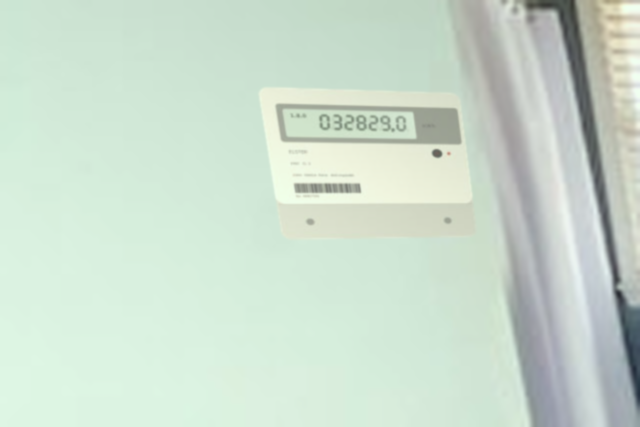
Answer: 32829.0 kWh
